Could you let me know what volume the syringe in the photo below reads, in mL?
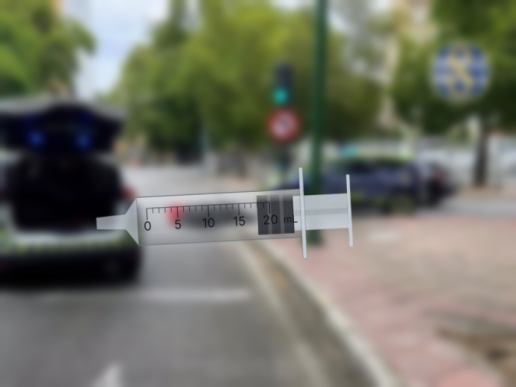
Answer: 18 mL
